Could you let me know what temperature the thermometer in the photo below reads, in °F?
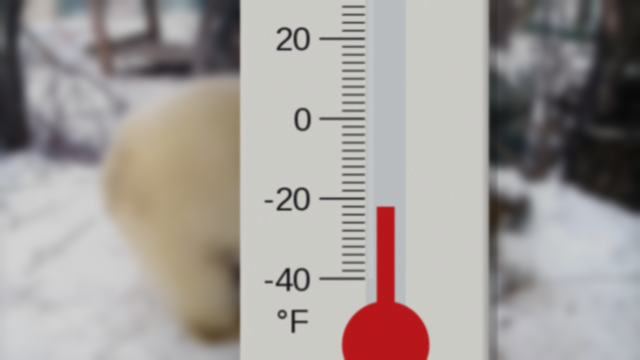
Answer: -22 °F
